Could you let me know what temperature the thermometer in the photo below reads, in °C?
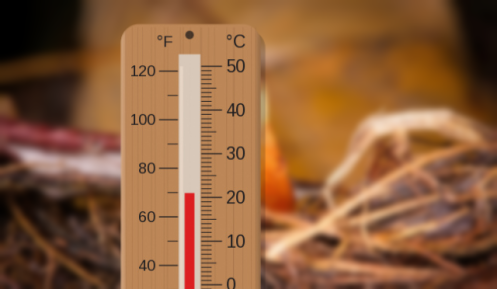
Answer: 21 °C
